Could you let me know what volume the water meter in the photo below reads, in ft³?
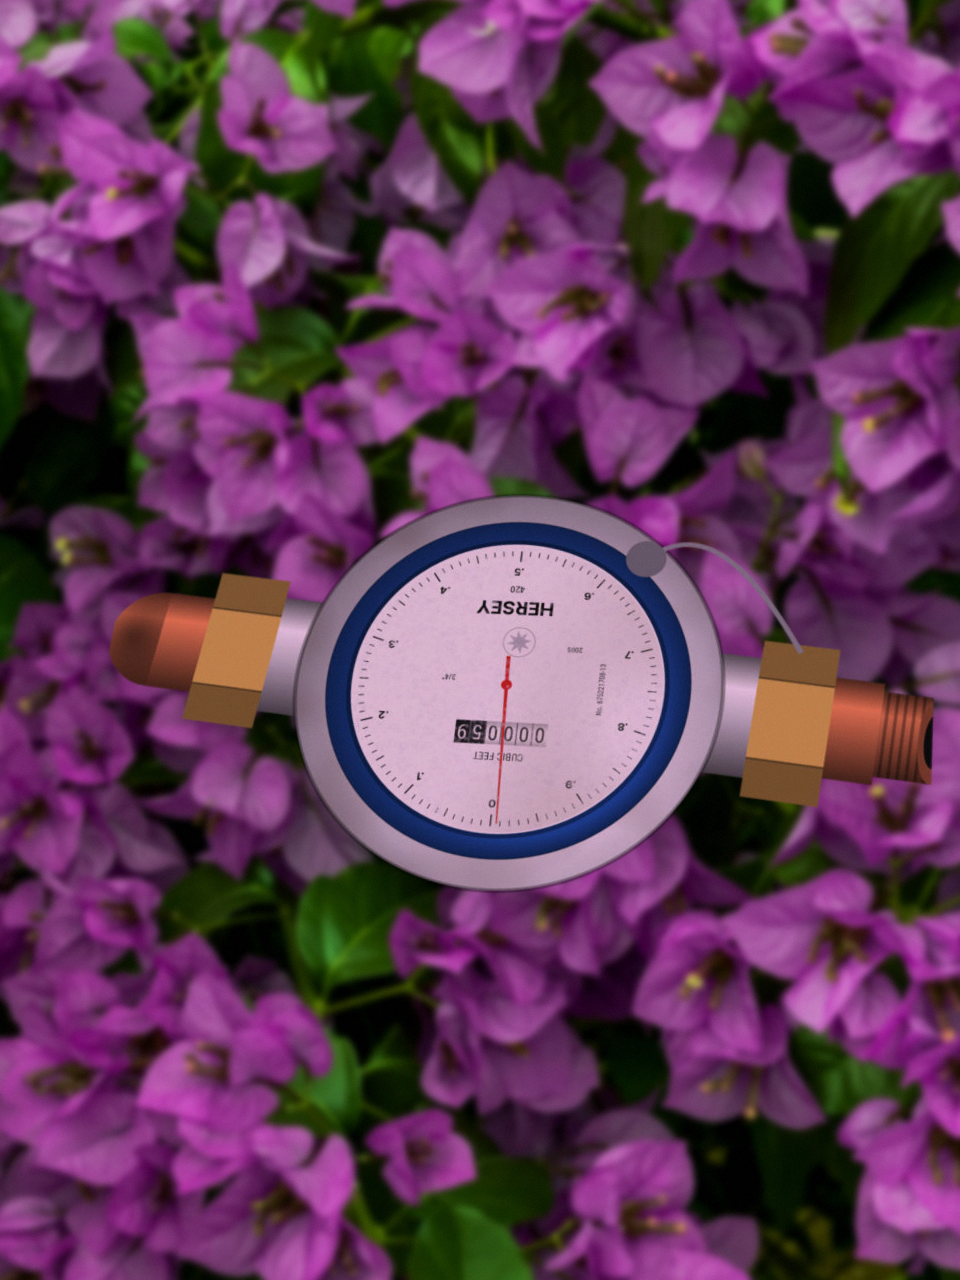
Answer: 58.99 ft³
